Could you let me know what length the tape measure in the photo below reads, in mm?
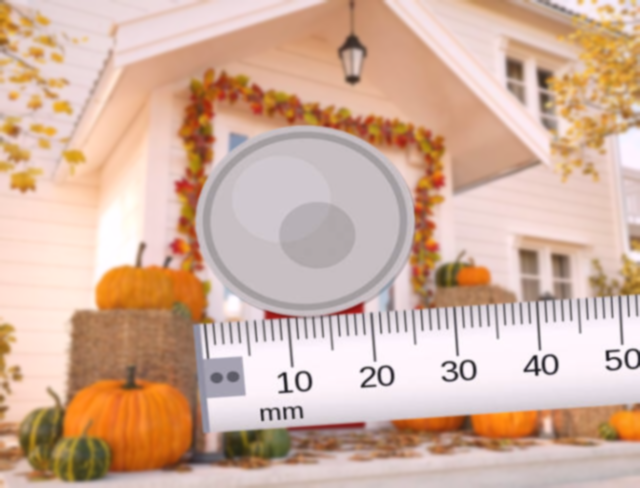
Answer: 26 mm
